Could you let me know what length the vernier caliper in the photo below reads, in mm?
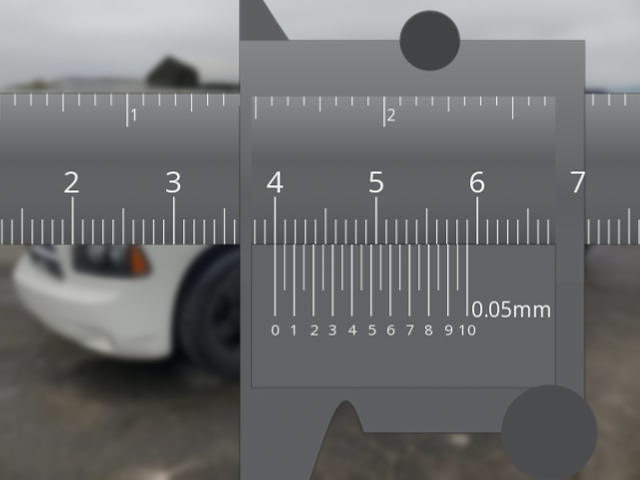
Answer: 40.0 mm
